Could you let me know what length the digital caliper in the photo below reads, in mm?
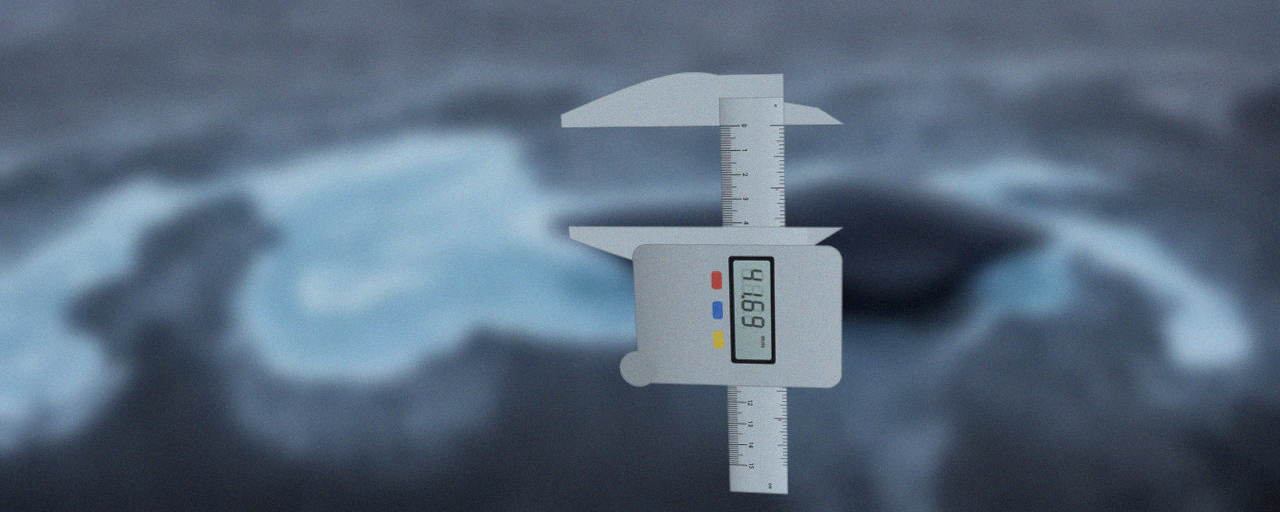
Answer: 41.69 mm
